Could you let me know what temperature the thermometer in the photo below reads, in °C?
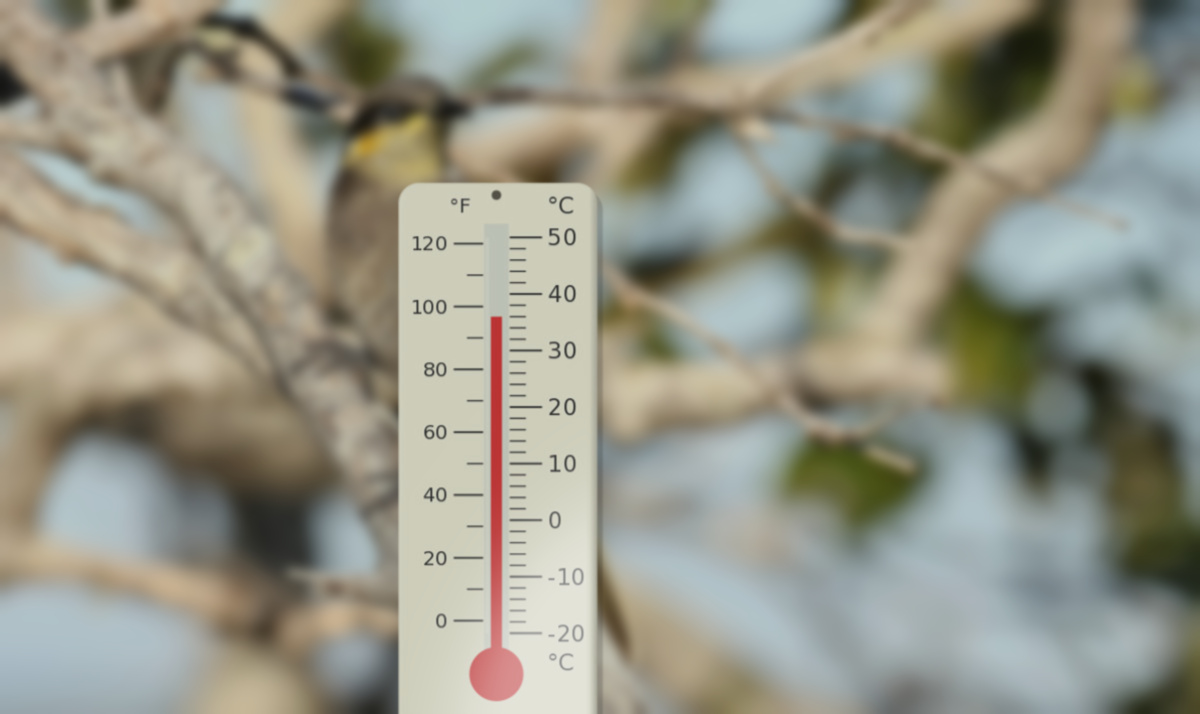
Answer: 36 °C
